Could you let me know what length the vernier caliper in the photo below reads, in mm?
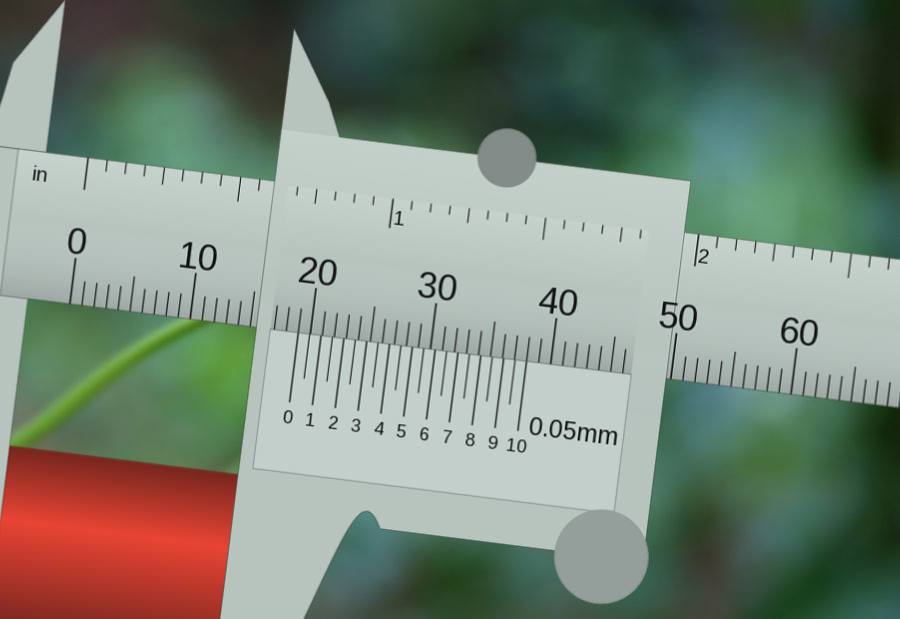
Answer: 19.0 mm
